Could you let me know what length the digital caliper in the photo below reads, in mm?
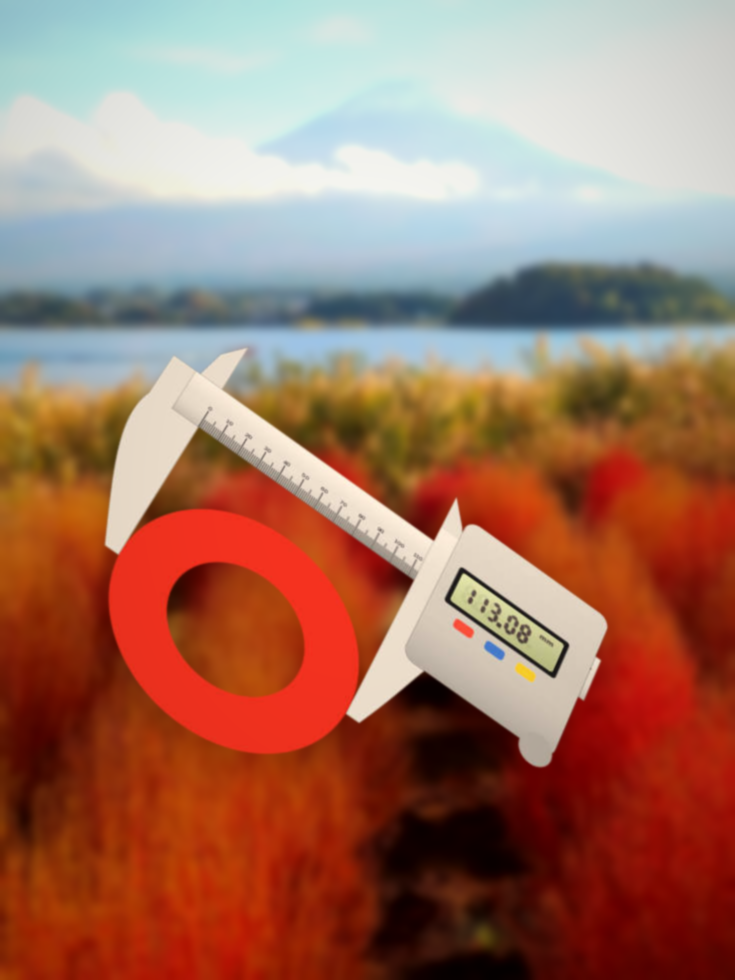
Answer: 113.08 mm
